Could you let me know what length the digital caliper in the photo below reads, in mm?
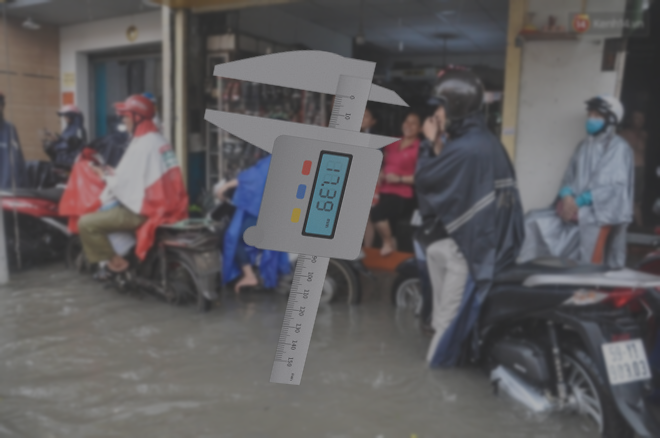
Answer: 17.39 mm
